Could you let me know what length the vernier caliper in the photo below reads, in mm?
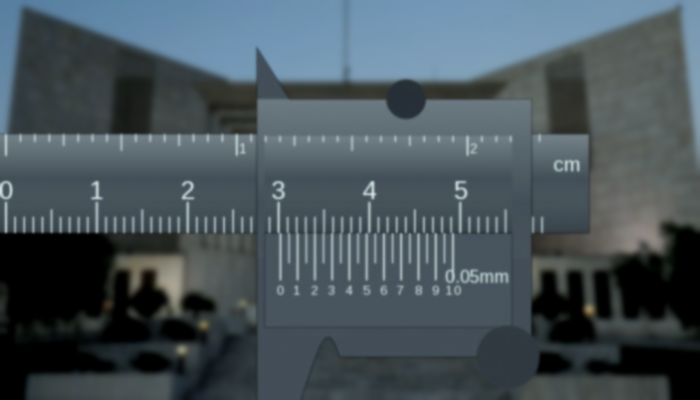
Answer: 30.2 mm
